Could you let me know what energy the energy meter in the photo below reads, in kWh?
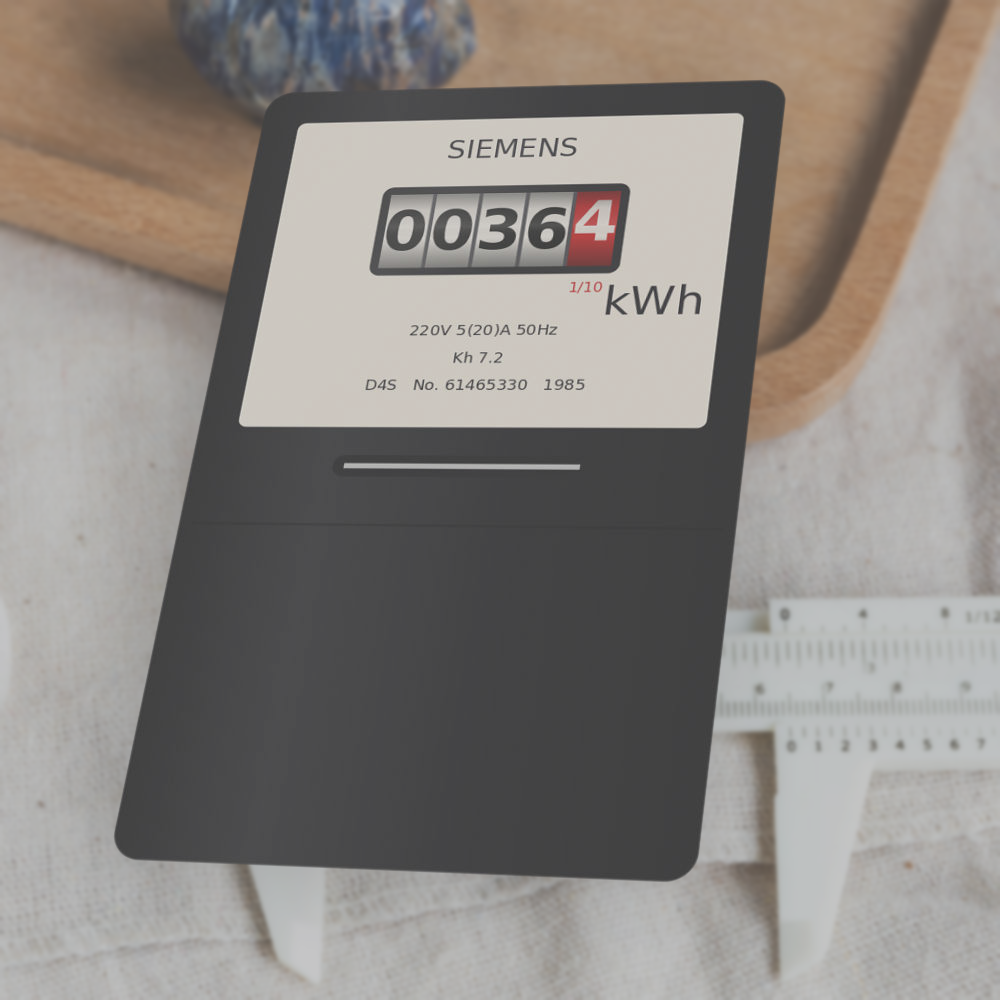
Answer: 36.4 kWh
